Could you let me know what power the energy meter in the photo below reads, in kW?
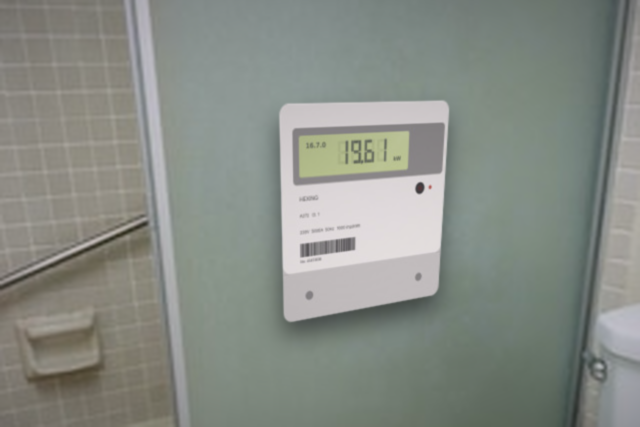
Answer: 19.61 kW
